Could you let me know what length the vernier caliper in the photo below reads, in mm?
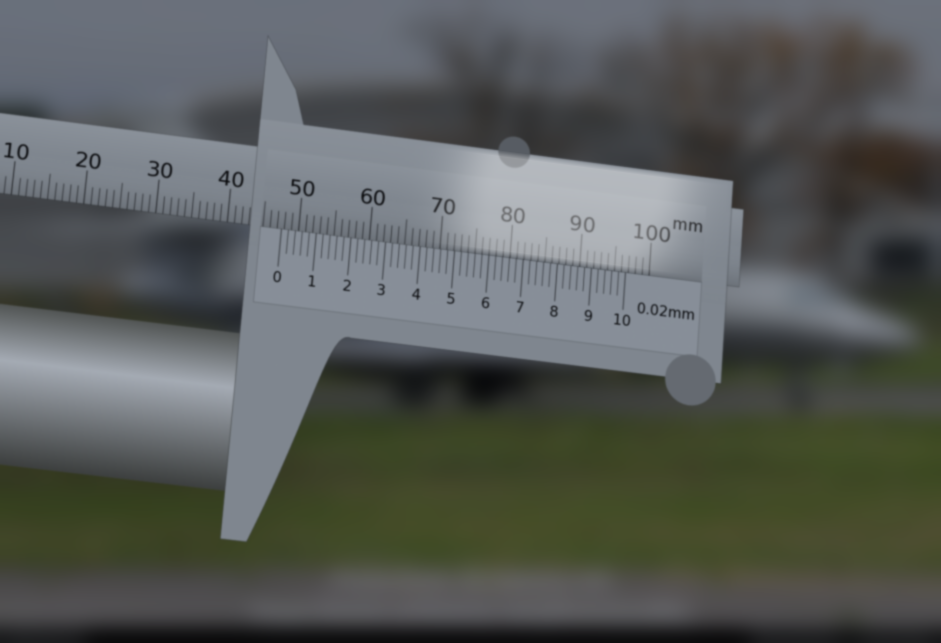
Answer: 47.6 mm
